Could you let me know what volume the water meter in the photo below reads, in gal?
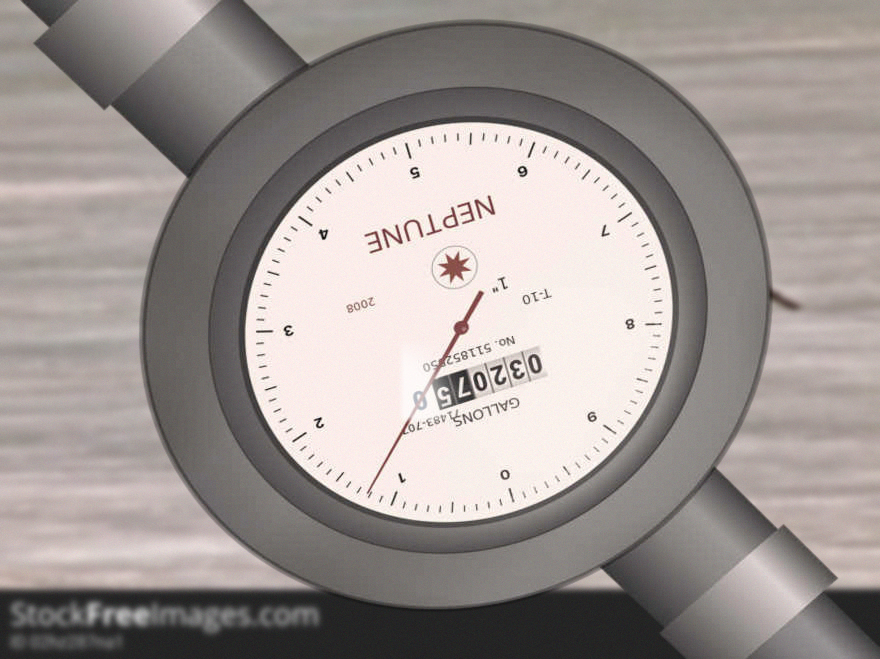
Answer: 320751.2 gal
